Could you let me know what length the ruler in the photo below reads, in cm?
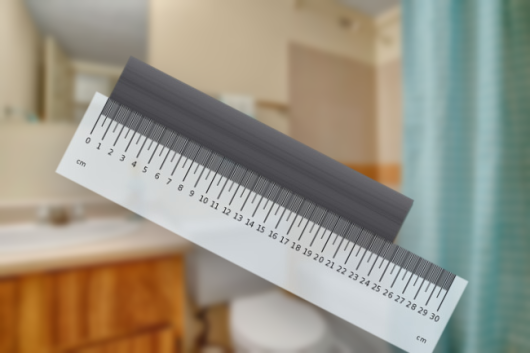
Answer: 24.5 cm
